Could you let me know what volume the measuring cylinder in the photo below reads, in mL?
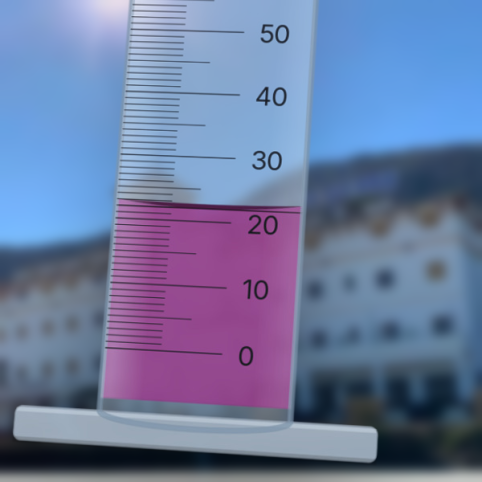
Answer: 22 mL
